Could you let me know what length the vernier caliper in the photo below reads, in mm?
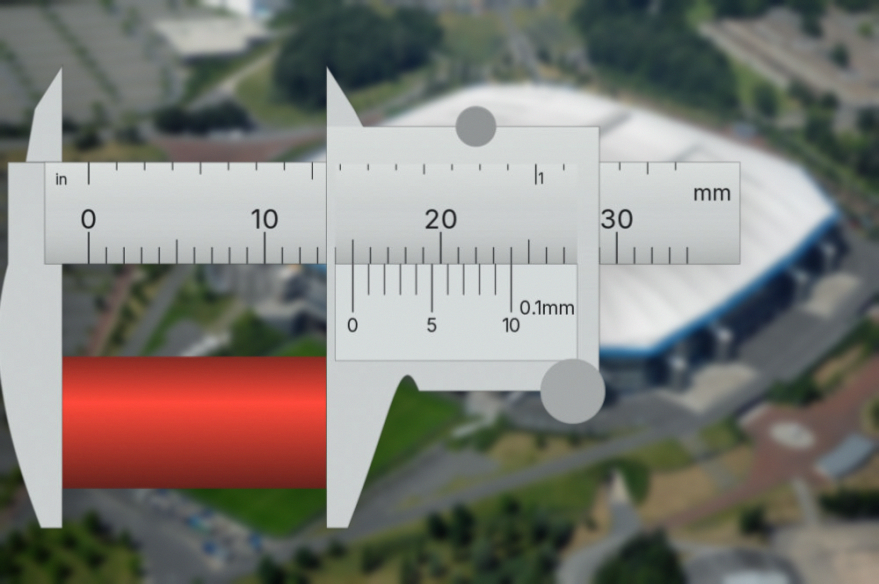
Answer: 15.0 mm
